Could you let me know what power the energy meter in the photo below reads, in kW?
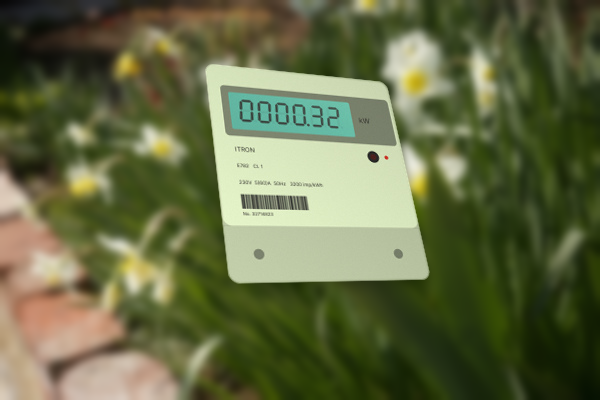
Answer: 0.32 kW
